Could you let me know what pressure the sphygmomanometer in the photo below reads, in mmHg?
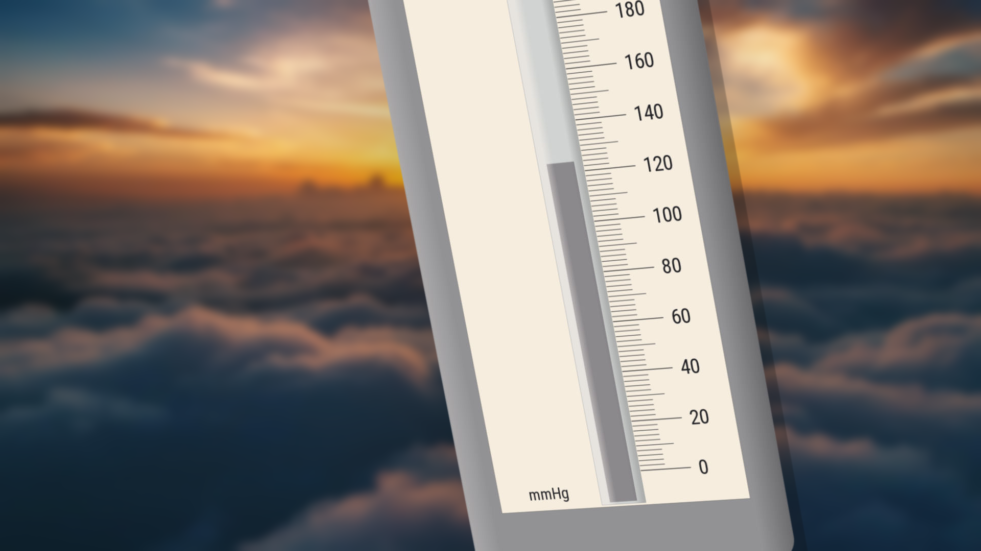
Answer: 124 mmHg
